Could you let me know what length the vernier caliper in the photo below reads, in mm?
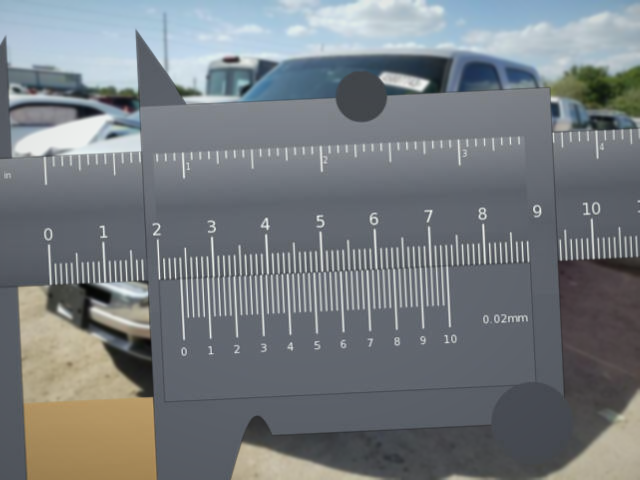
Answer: 24.0 mm
